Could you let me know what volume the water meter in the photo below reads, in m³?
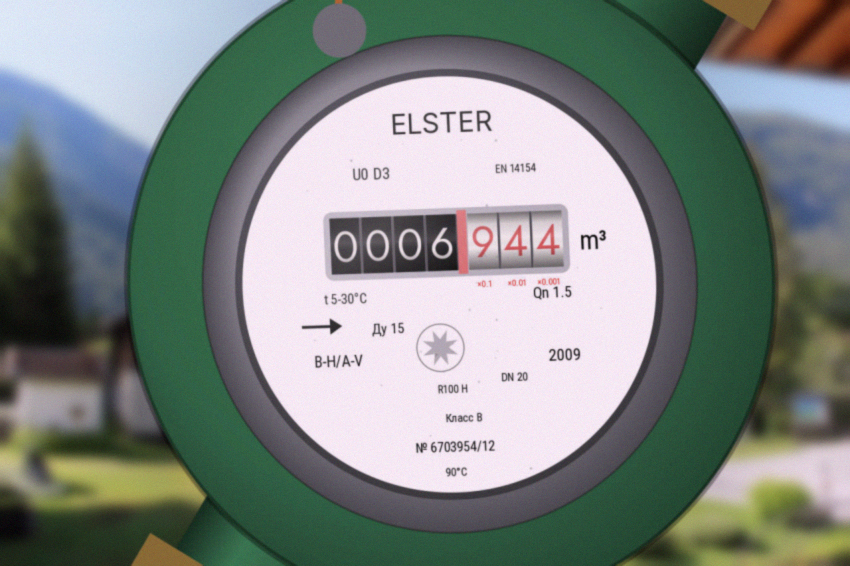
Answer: 6.944 m³
